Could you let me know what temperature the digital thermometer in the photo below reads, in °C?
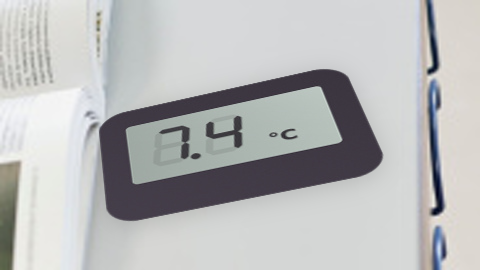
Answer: 7.4 °C
